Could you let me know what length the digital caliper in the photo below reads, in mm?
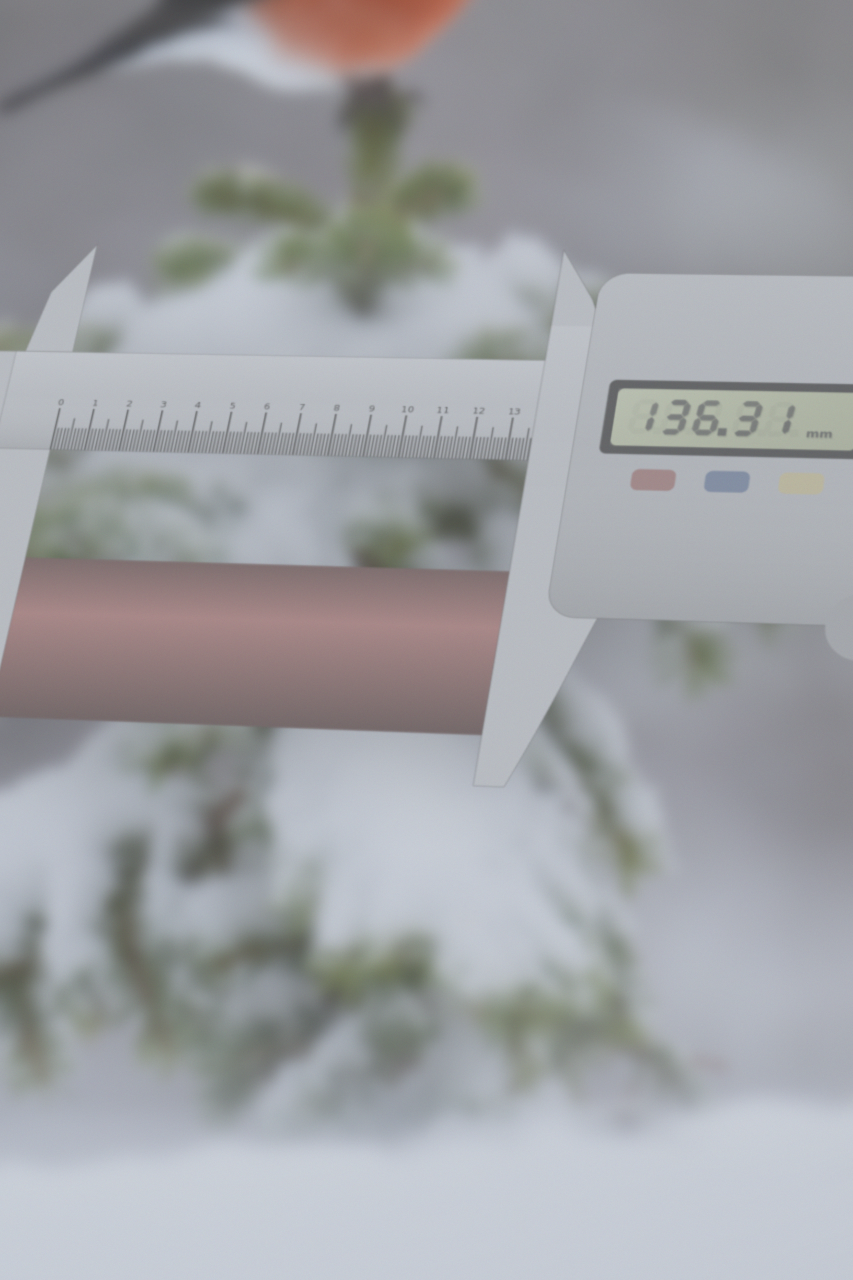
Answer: 136.31 mm
